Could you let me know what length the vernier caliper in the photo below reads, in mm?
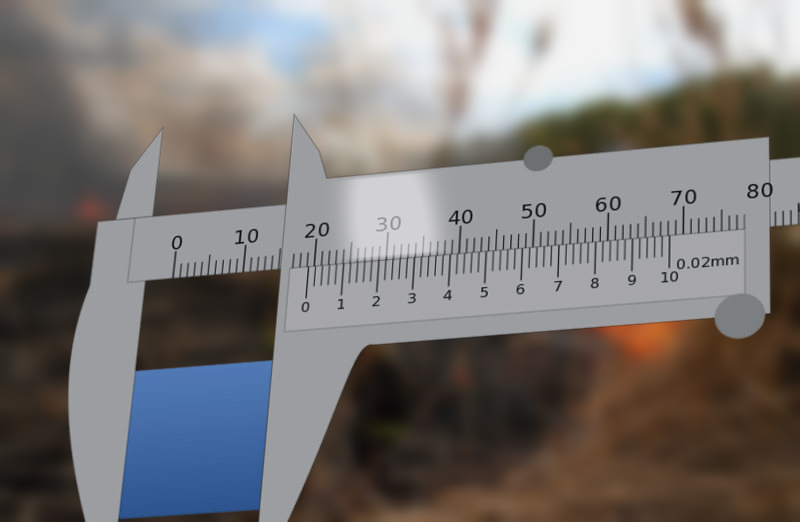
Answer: 19.2 mm
